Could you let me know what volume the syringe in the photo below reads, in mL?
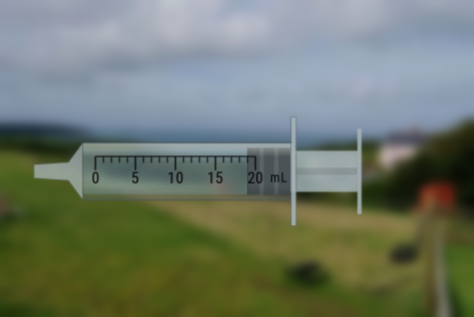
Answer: 19 mL
